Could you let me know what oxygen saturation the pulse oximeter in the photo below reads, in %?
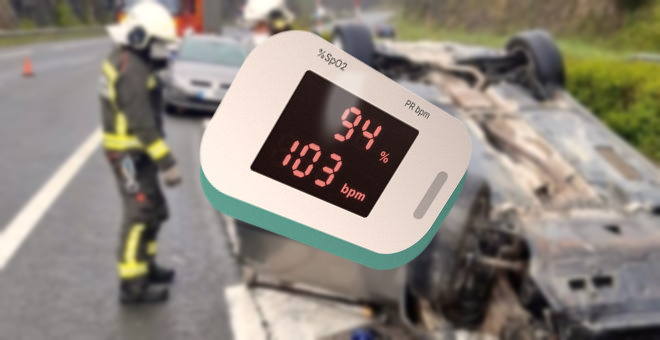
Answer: 94 %
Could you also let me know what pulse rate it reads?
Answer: 103 bpm
